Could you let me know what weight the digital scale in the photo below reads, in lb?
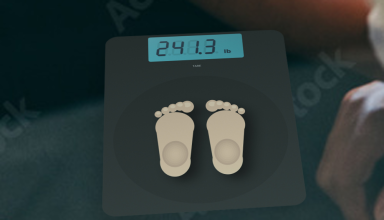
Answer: 241.3 lb
